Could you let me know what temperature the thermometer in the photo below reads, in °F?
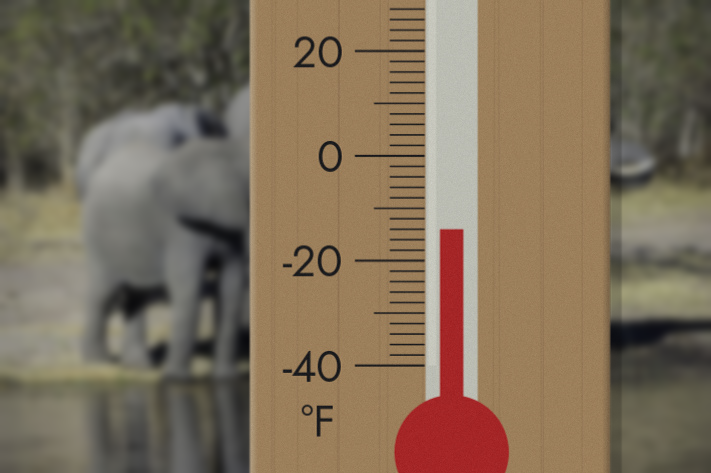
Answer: -14 °F
